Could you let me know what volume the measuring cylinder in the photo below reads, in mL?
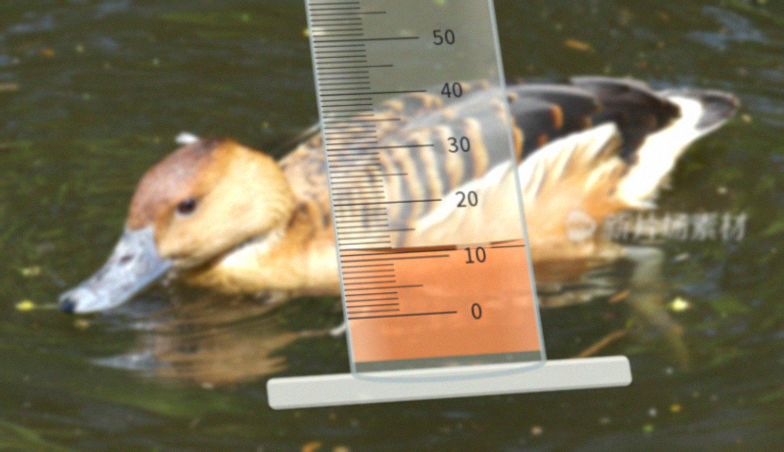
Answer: 11 mL
